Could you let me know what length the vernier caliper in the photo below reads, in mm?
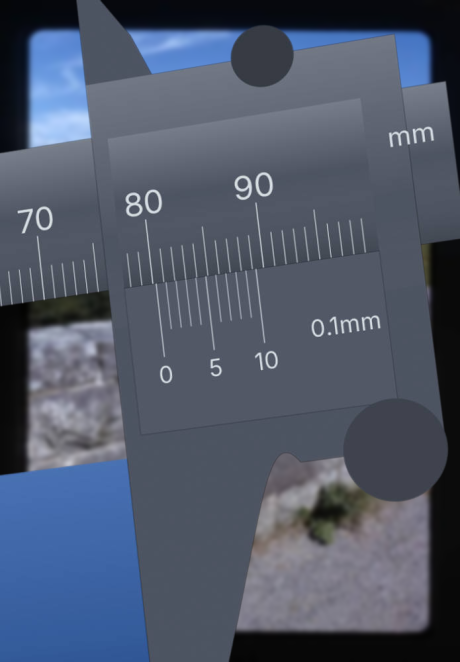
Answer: 80.3 mm
